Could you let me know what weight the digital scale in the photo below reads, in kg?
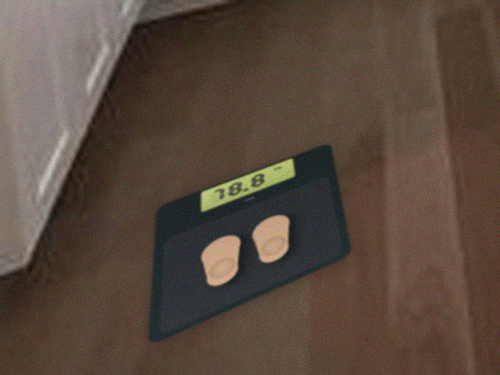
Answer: 78.8 kg
